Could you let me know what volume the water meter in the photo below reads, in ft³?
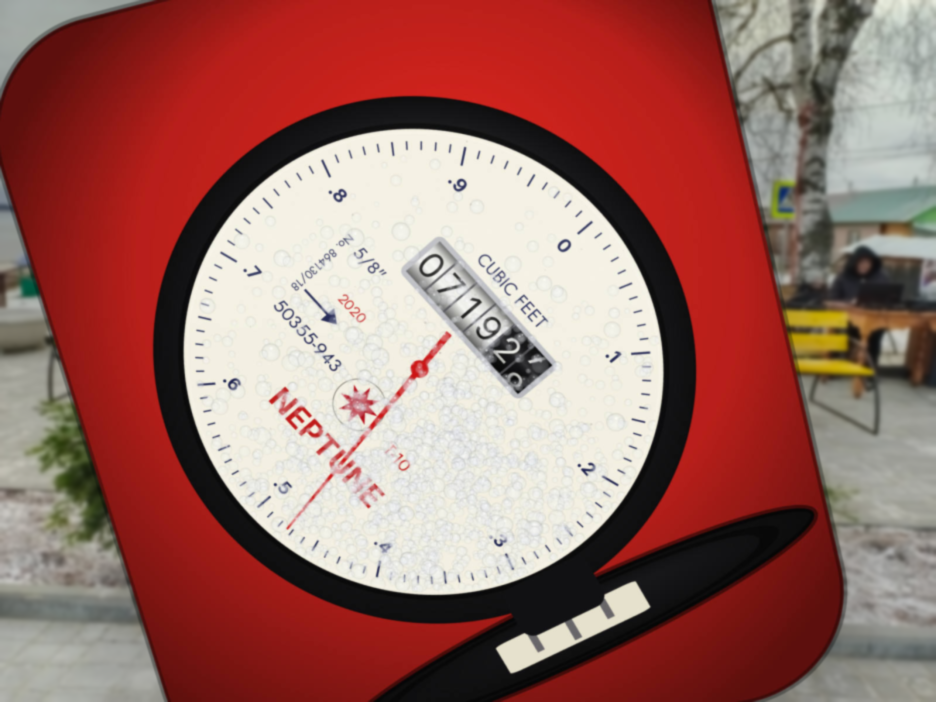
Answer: 71927.47 ft³
